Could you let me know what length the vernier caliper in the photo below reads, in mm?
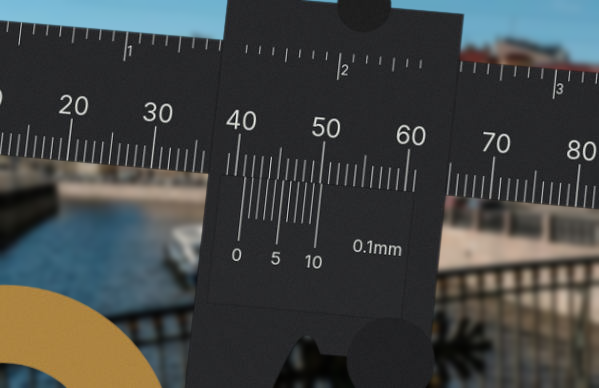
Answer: 41.2 mm
